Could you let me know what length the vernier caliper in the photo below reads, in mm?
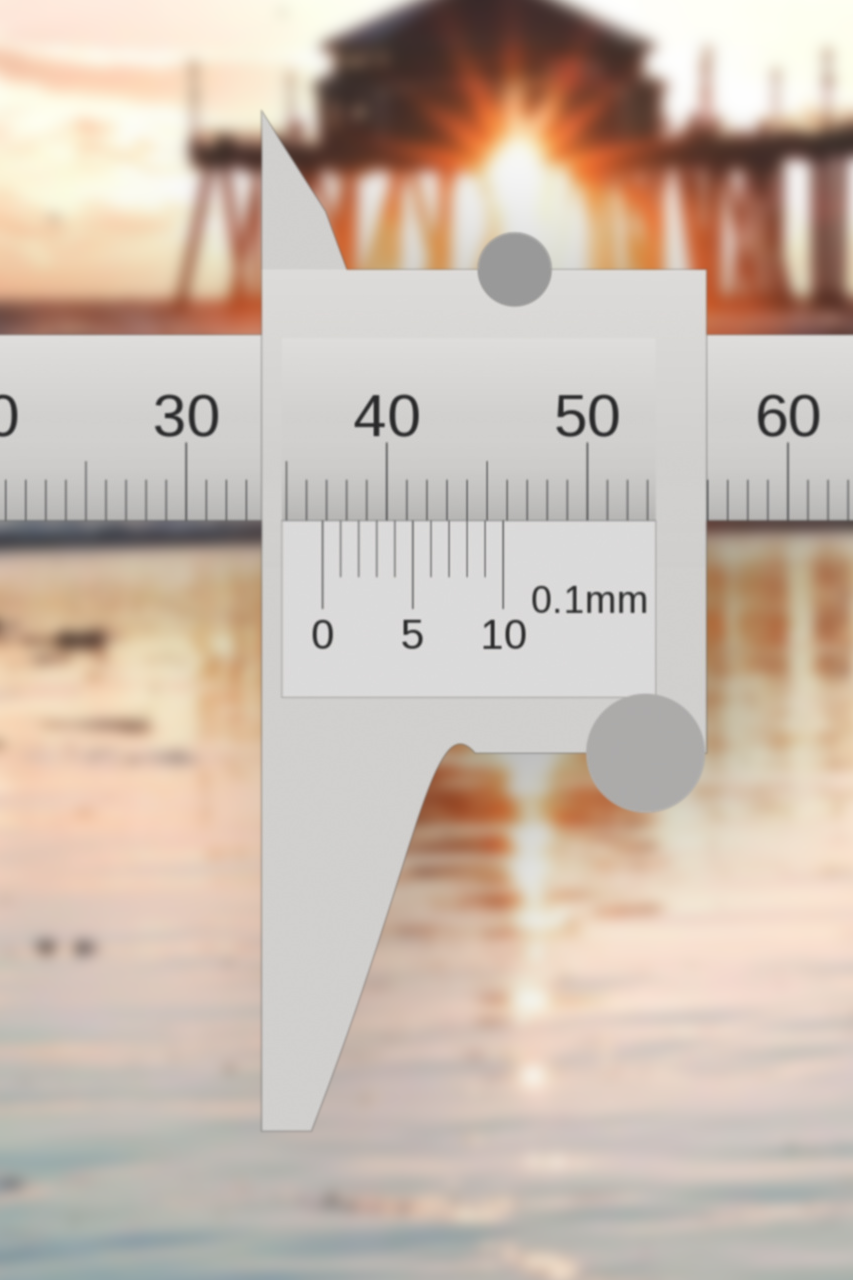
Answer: 36.8 mm
